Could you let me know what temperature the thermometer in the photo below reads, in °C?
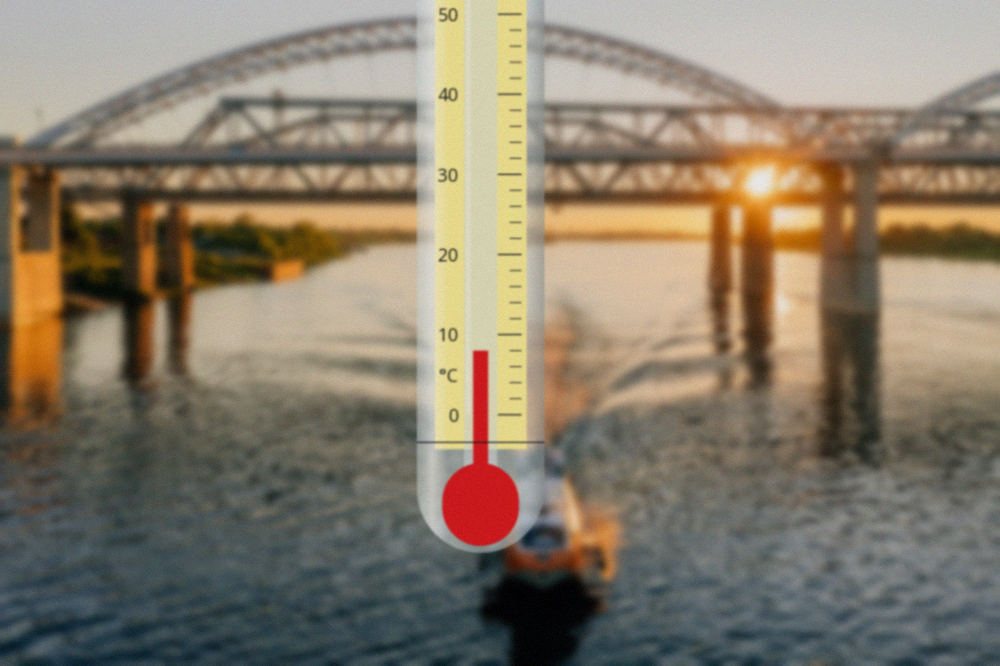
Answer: 8 °C
